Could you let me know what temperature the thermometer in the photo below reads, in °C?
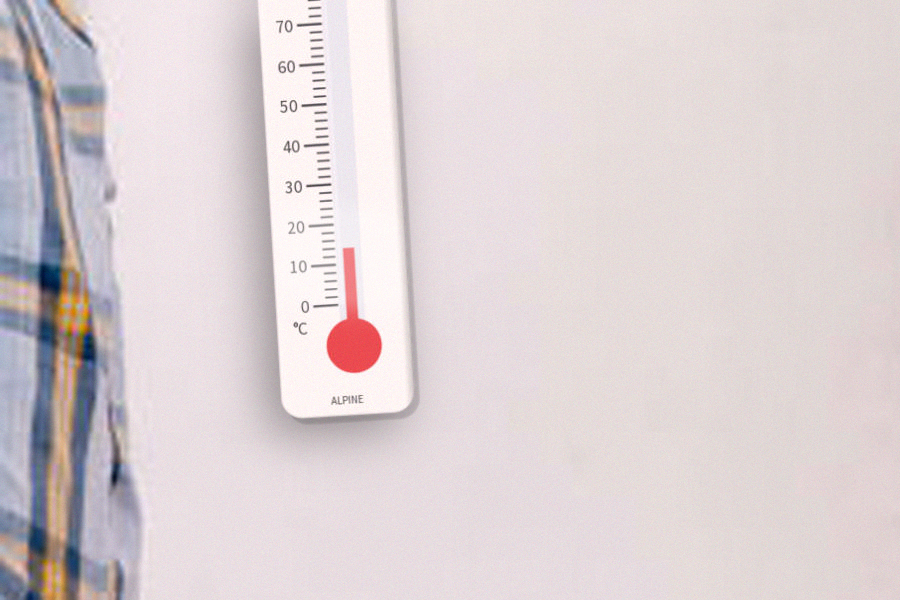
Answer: 14 °C
